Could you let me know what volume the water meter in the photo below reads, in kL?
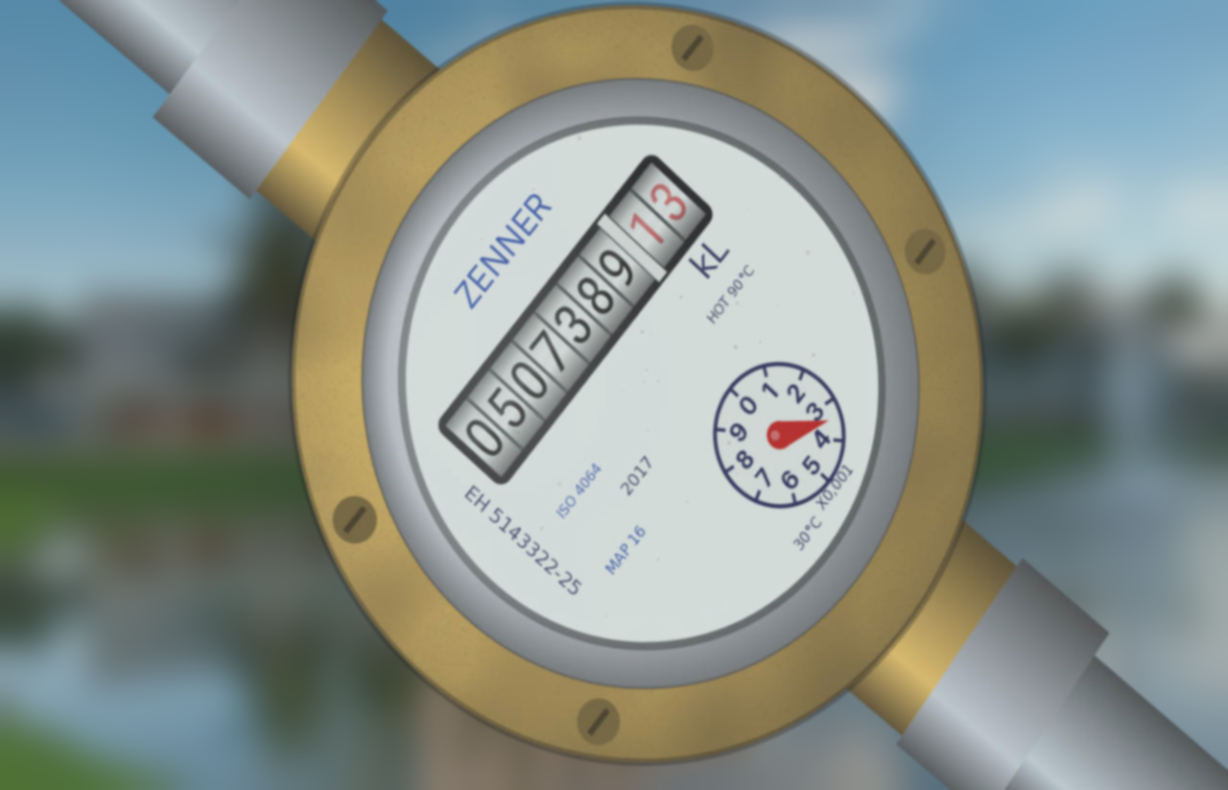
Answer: 507389.133 kL
